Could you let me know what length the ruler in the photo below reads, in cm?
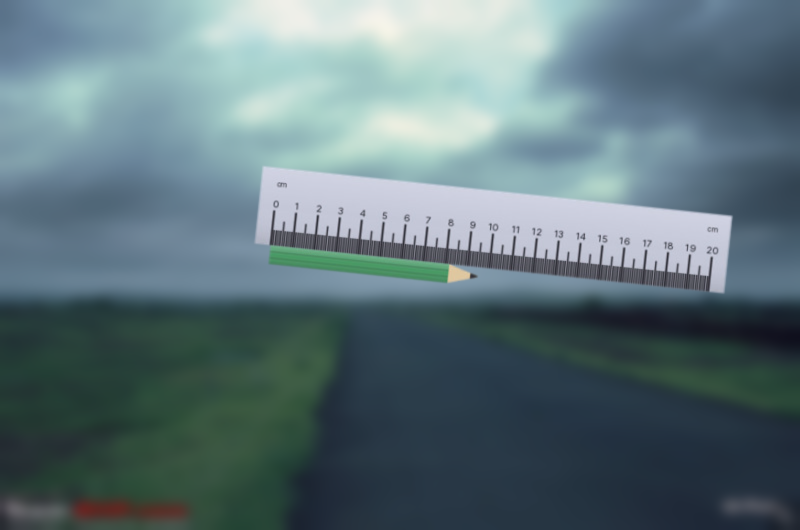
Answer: 9.5 cm
